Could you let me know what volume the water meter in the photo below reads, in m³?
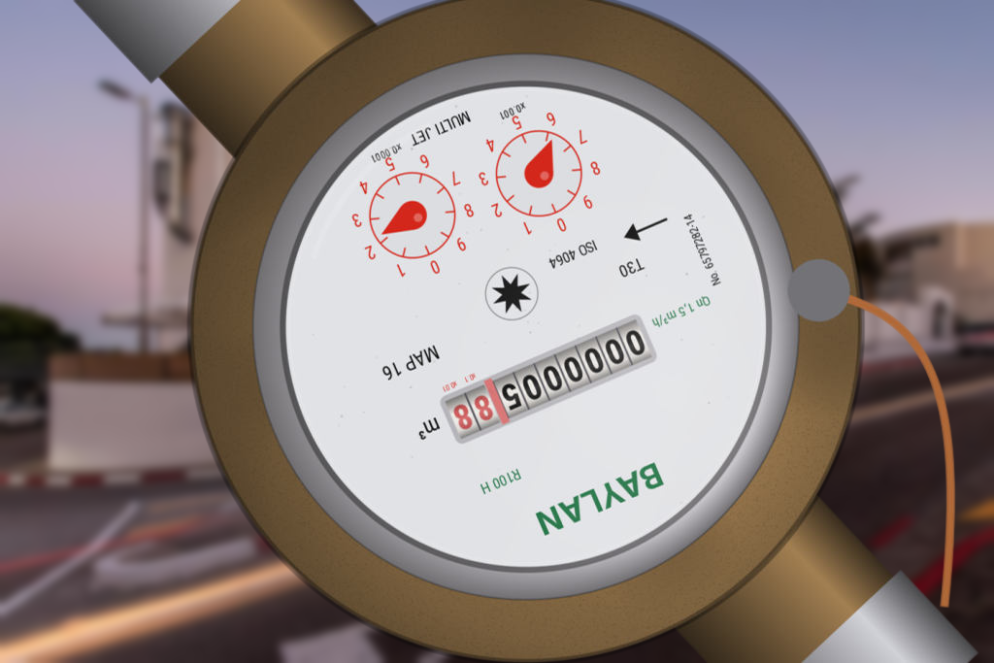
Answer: 5.8862 m³
